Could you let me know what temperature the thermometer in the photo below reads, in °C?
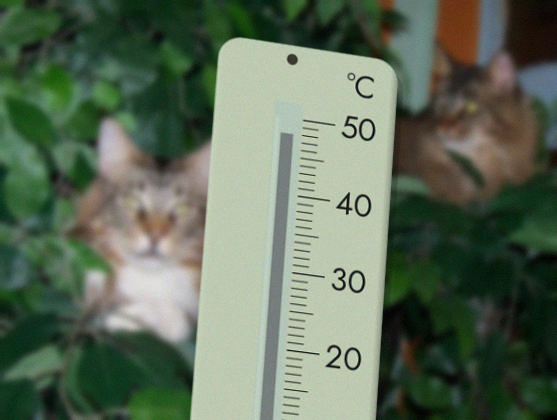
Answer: 48 °C
